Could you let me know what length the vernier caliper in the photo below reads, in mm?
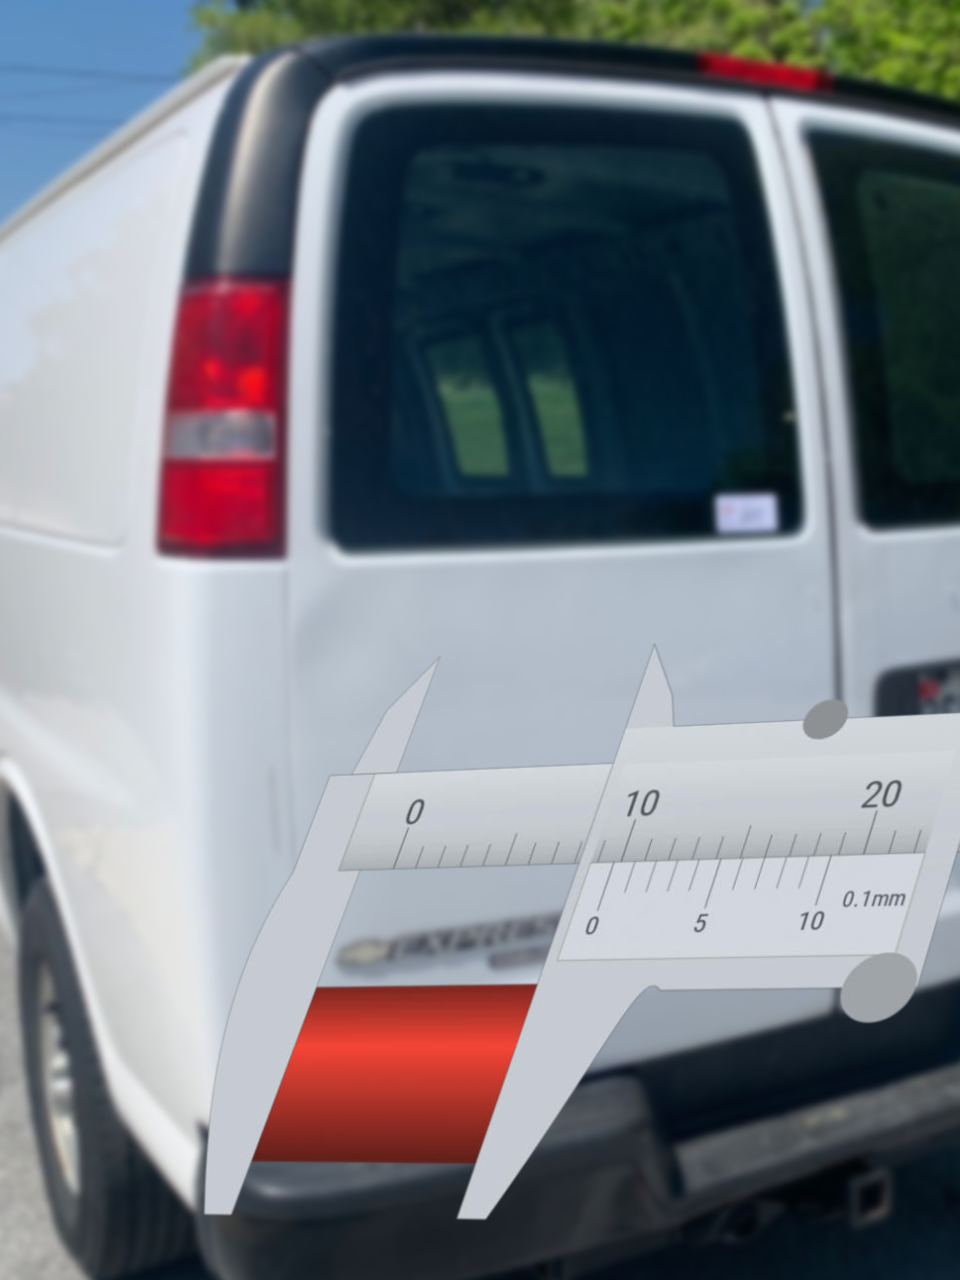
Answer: 9.7 mm
